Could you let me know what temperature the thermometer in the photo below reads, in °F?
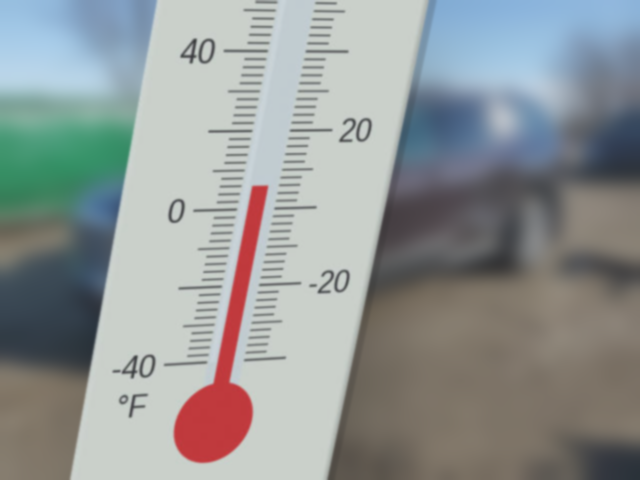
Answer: 6 °F
